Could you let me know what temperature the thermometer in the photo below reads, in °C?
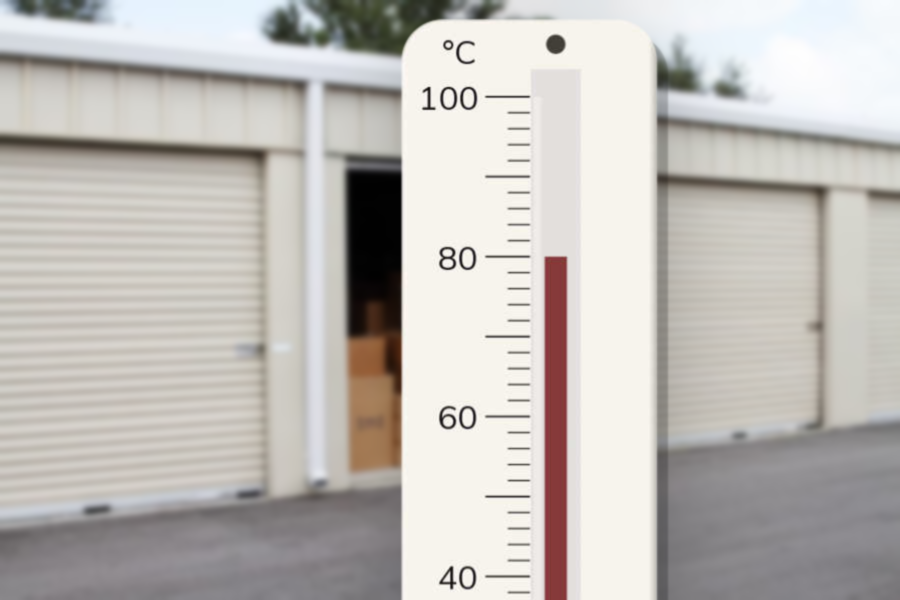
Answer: 80 °C
